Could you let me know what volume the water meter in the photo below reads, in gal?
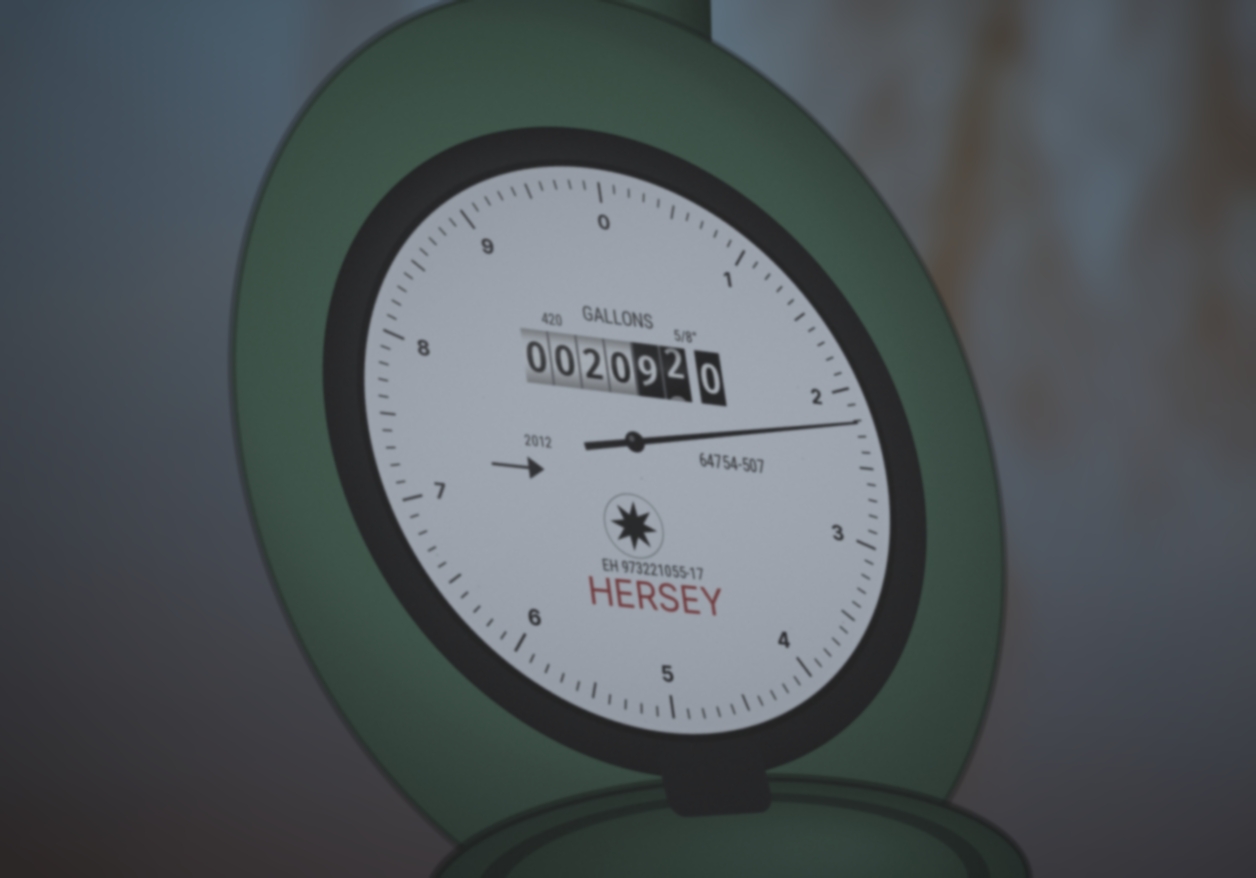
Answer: 20922.2 gal
